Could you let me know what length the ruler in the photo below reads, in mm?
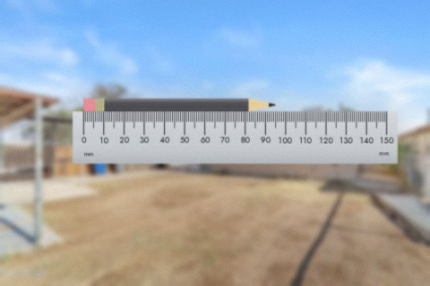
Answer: 95 mm
